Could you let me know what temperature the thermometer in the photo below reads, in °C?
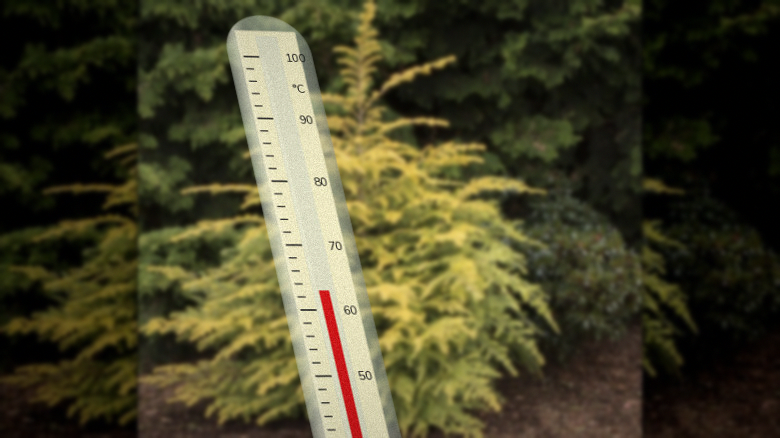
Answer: 63 °C
